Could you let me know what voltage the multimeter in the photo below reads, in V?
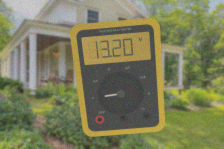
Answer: 13.20 V
